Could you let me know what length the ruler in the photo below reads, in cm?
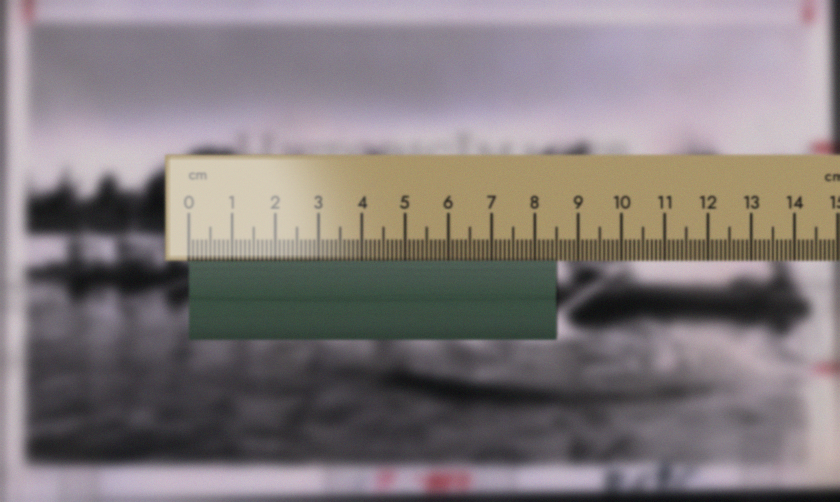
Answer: 8.5 cm
